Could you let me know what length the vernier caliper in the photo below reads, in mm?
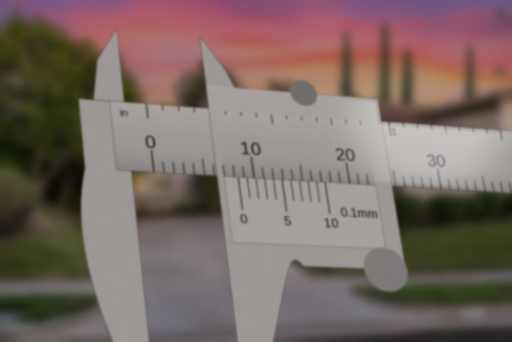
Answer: 8.4 mm
